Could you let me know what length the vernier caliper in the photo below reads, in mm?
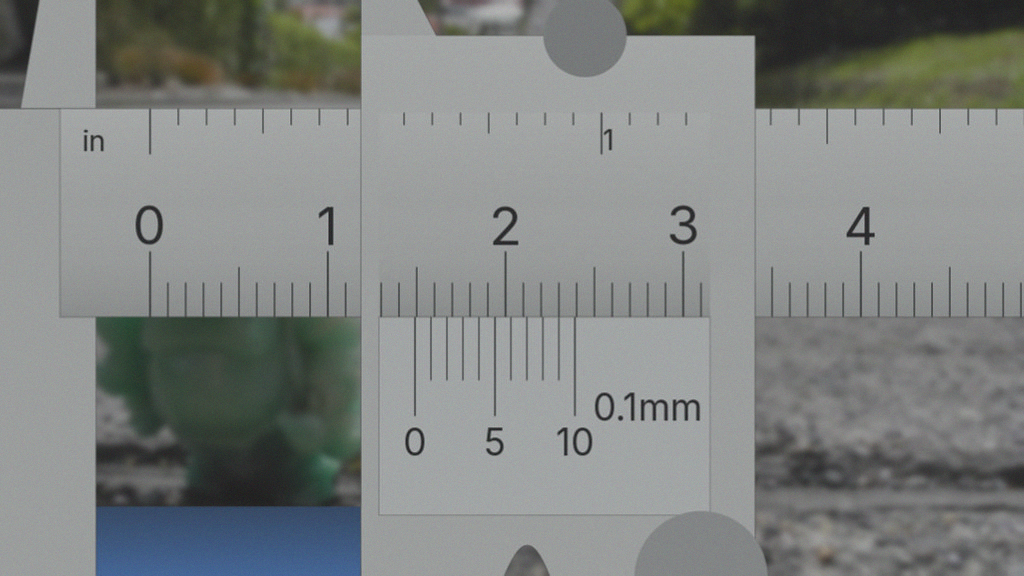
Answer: 14.9 mm
